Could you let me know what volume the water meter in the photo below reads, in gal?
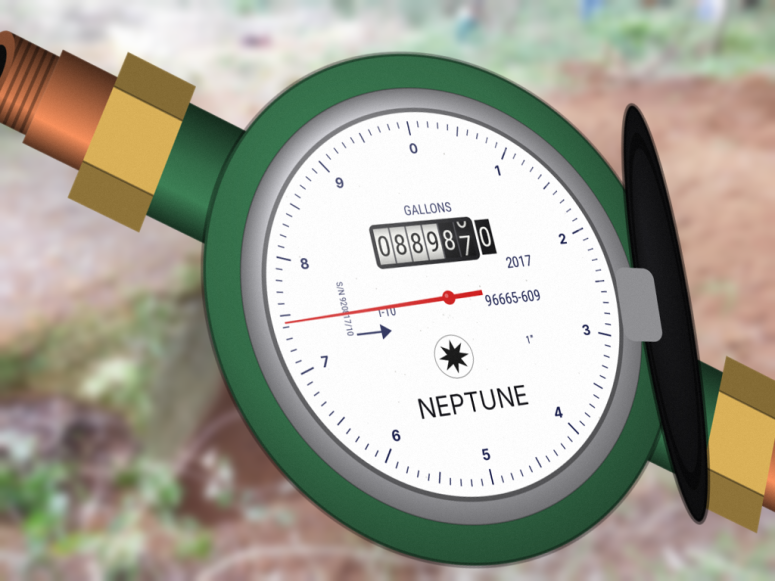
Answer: 889867.4 gal
